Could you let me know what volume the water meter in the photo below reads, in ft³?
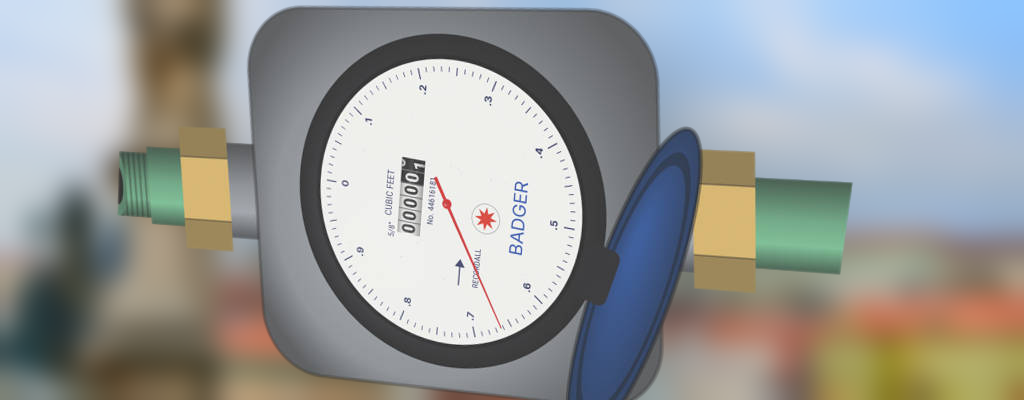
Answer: 0.66 ft³
